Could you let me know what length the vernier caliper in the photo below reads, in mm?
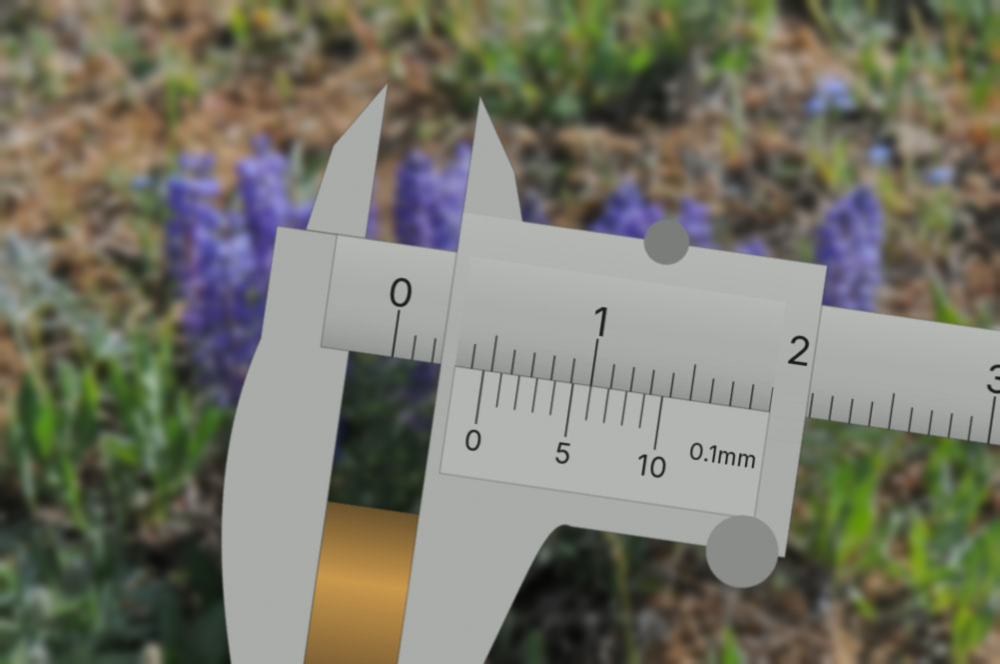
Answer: 4.6 mm
